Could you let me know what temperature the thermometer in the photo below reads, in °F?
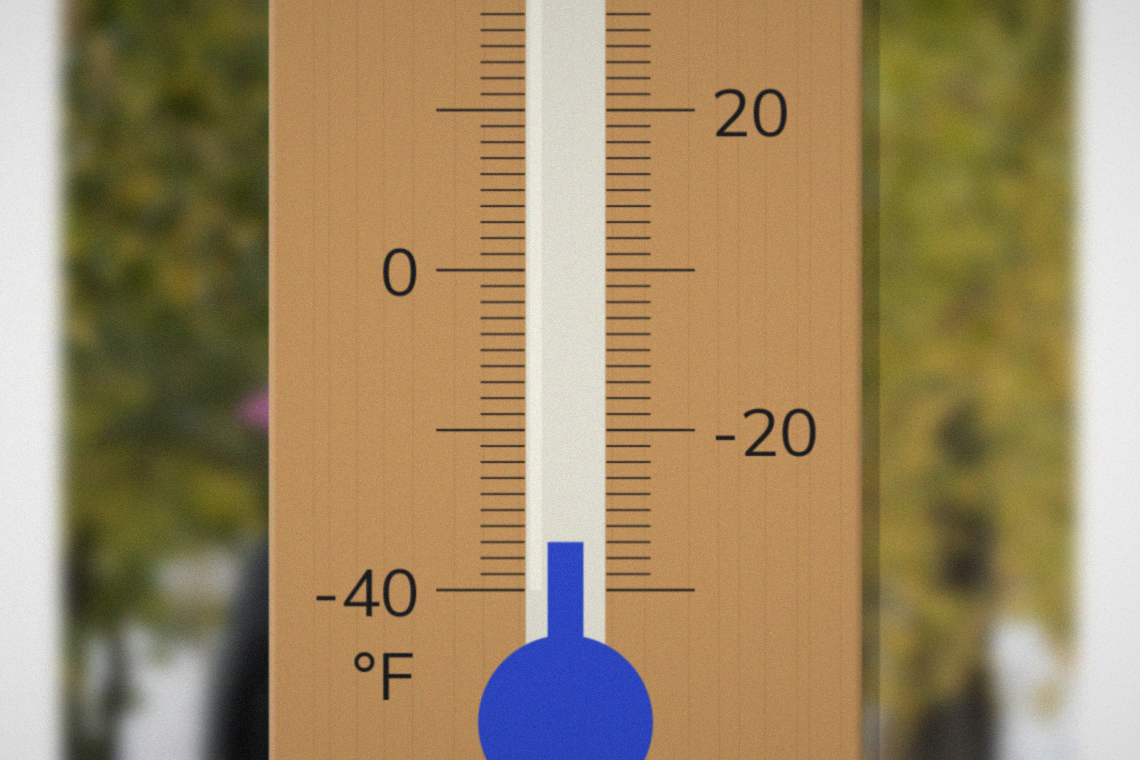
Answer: -34 °F
